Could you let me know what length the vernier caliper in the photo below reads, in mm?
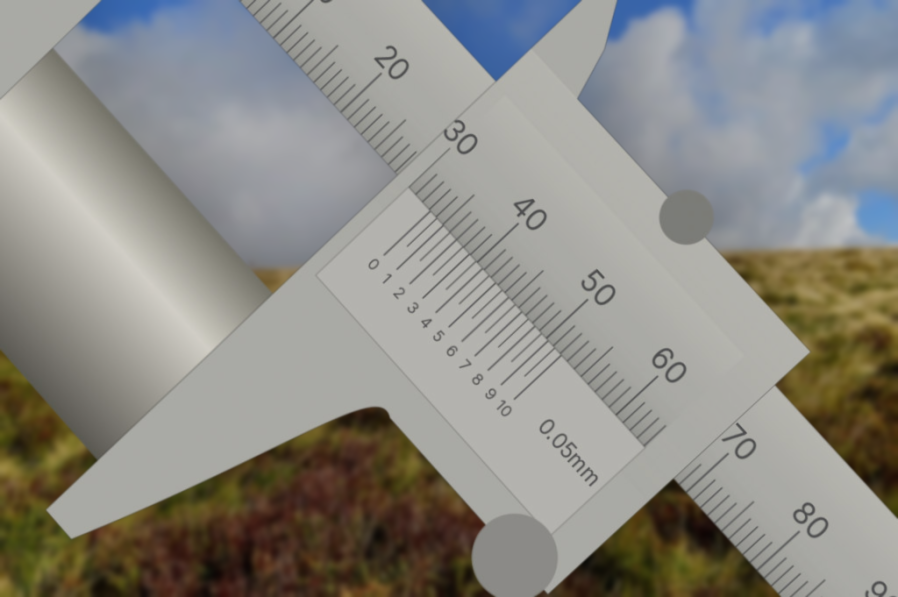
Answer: 33.2 mm
